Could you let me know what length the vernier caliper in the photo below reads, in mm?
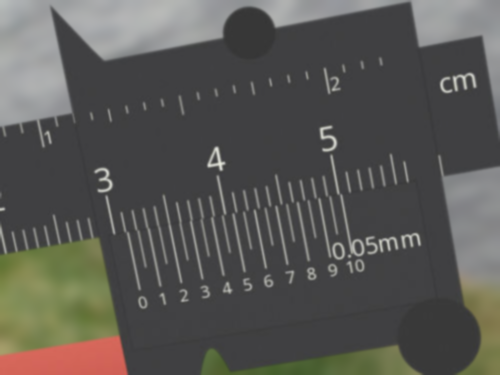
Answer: 31.2 mm
